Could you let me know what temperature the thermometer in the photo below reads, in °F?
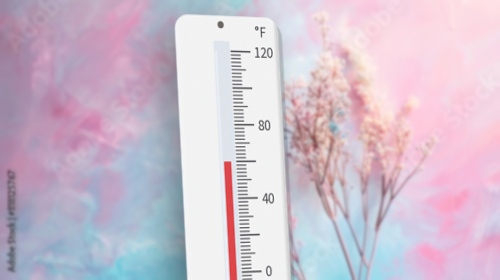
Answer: 60 °F
